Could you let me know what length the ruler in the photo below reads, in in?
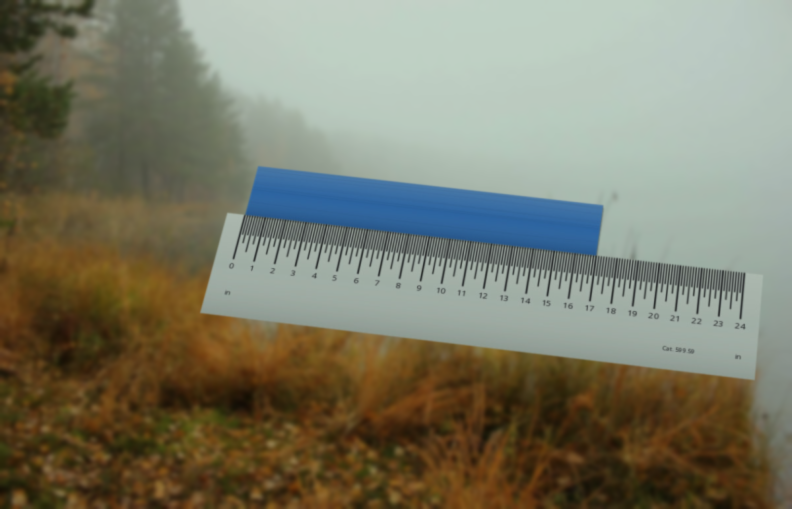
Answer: 17 in
